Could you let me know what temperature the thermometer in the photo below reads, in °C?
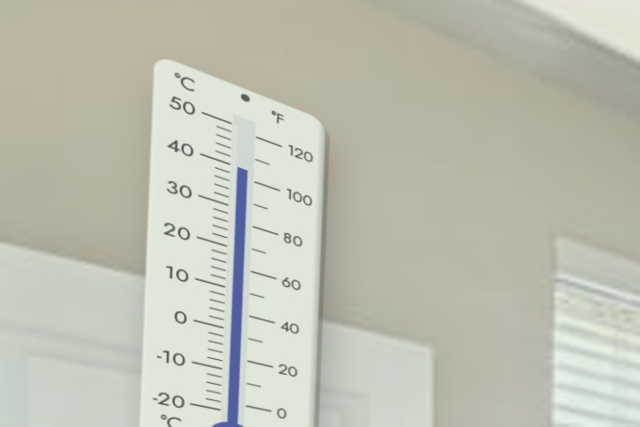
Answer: 40 °C
